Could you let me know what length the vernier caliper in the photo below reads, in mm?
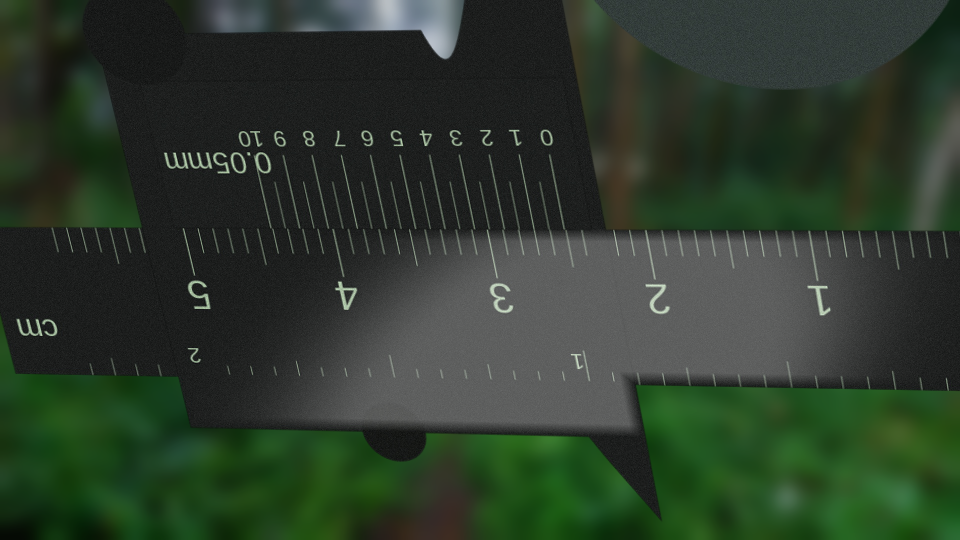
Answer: 25.1 mm
